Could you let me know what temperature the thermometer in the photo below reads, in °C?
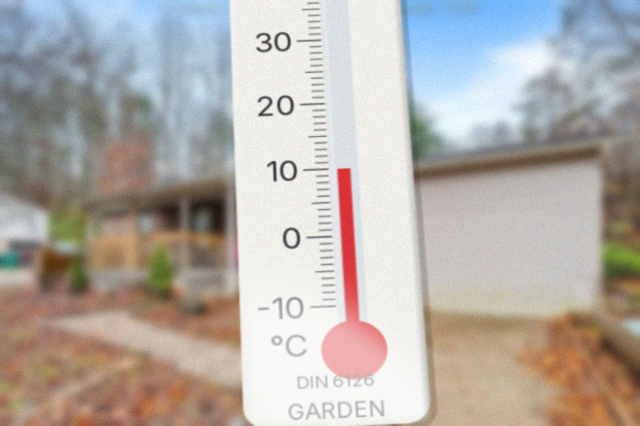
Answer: 10 °C
